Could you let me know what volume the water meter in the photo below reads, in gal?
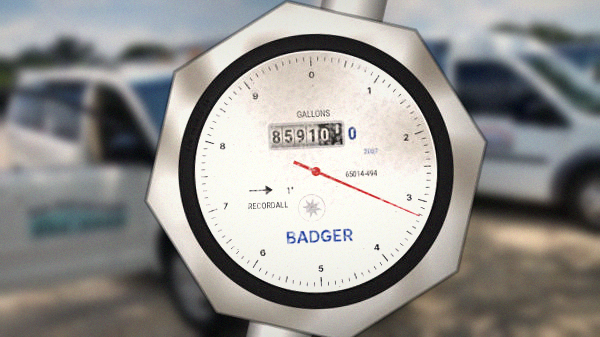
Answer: 8591013.2 gal
